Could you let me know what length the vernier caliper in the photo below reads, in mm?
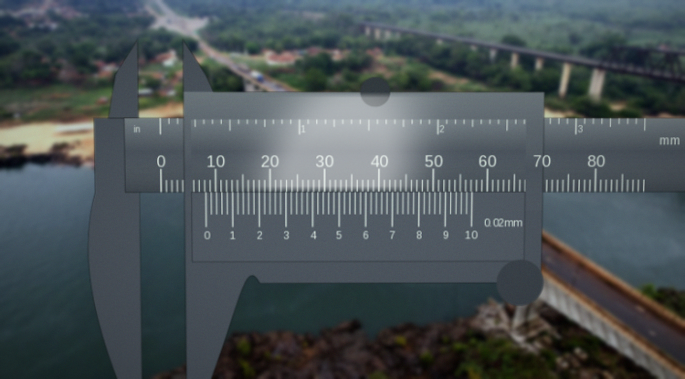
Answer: 8.2 mm
